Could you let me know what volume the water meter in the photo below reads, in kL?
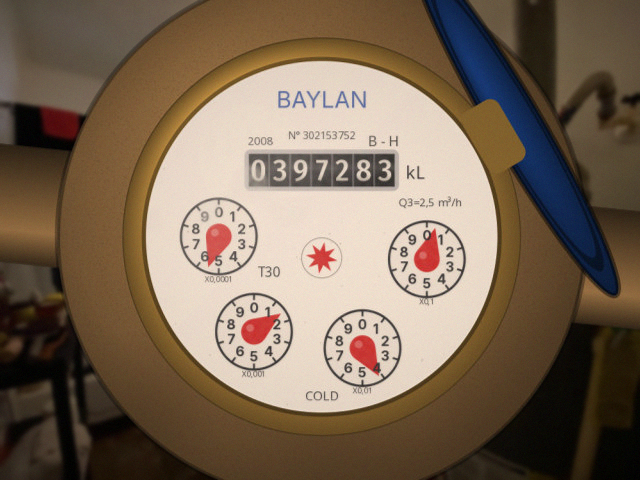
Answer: 397283.0415 kL
